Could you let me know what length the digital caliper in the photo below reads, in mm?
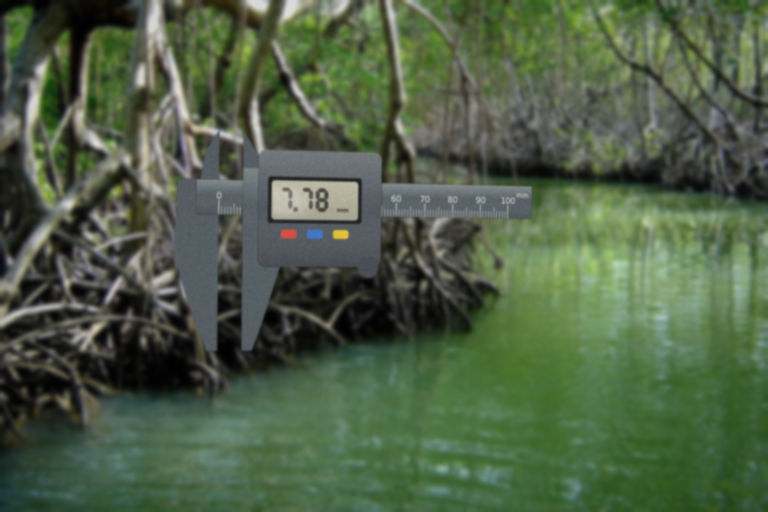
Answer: 7.78 mm
